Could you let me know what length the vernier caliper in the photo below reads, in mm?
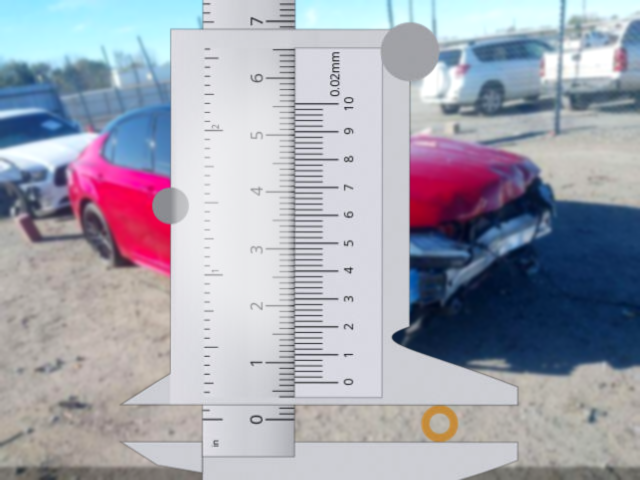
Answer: 6.5 mm
